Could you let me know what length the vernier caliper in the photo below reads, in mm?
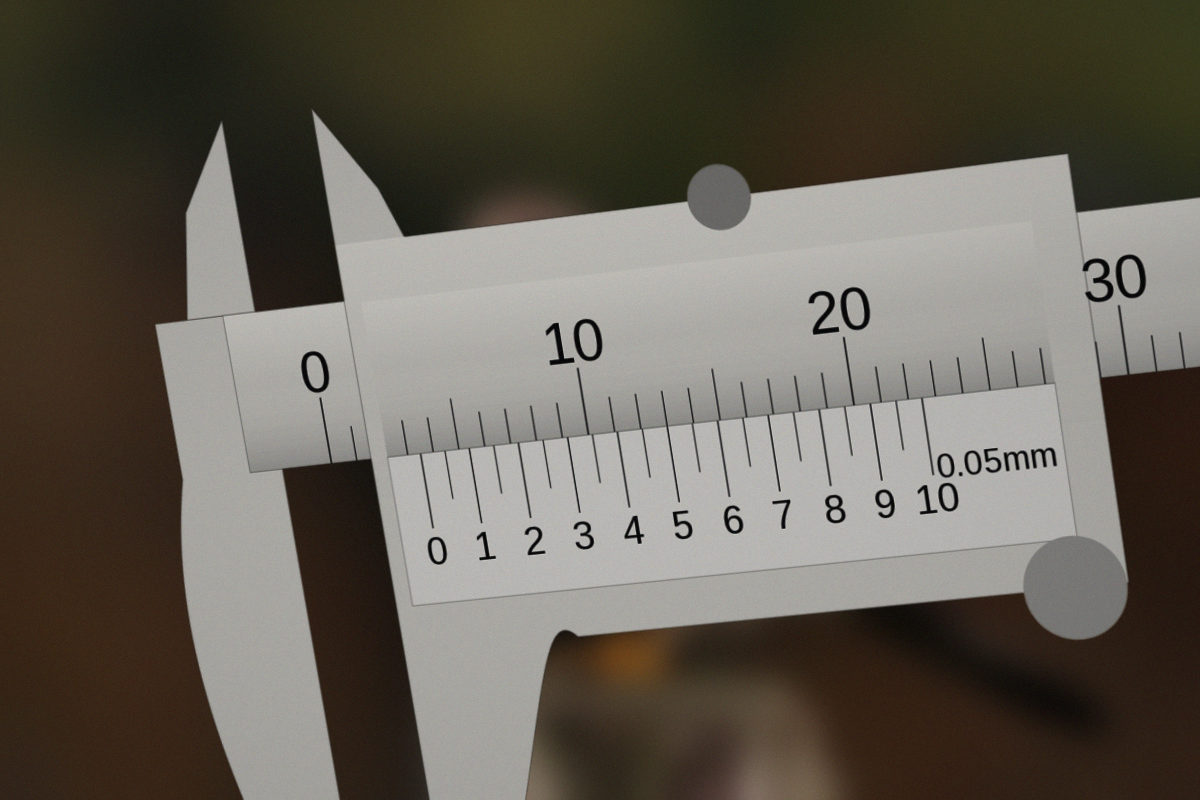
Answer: 3.50 mm
